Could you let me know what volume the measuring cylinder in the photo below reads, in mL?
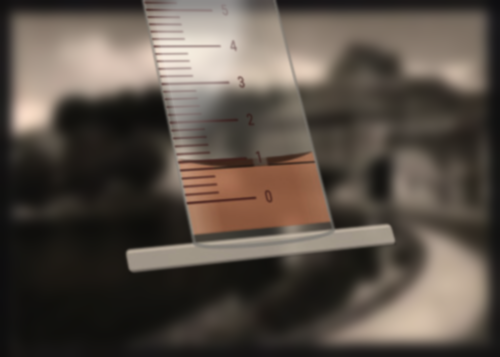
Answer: 0.8 mL
